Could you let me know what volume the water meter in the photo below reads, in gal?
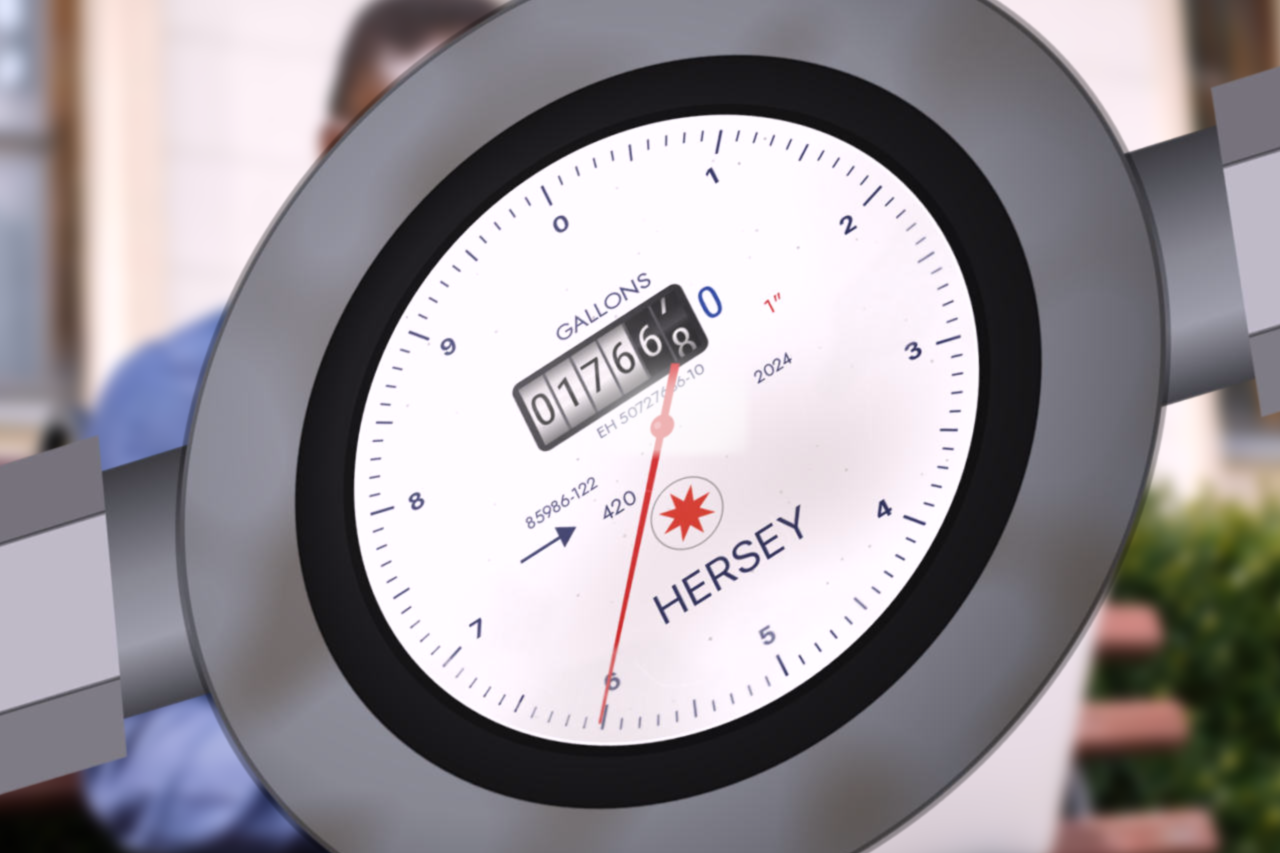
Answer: 176676.0 gal
